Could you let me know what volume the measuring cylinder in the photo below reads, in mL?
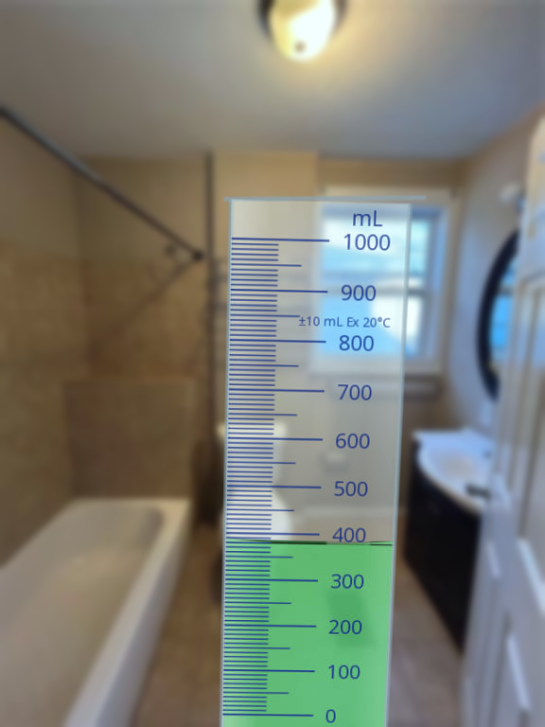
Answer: 380 mL
